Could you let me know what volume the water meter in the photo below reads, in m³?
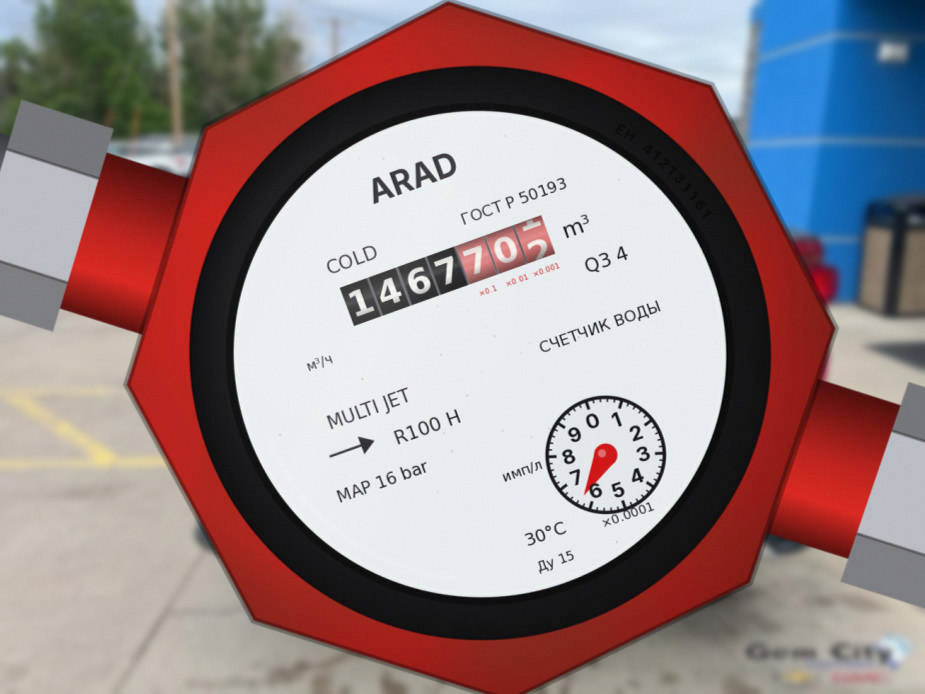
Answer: 1467.7016 m³
